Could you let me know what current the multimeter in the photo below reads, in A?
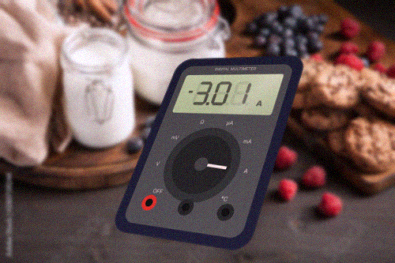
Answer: -3.01 A
